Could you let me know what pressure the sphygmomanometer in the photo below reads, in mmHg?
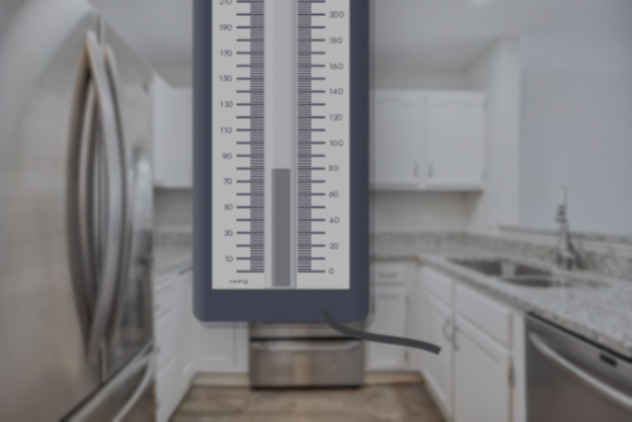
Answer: 80 mmHg
